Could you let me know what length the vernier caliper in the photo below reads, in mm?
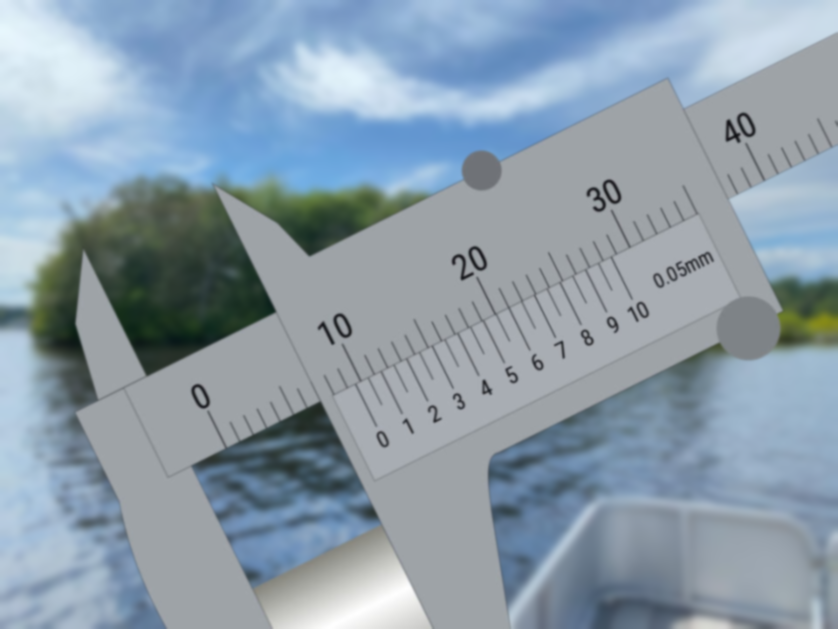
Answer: 9.6 mm
